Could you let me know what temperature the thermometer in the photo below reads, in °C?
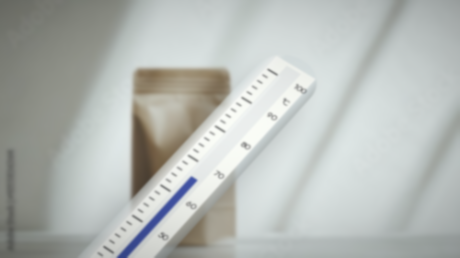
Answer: 66 °C
